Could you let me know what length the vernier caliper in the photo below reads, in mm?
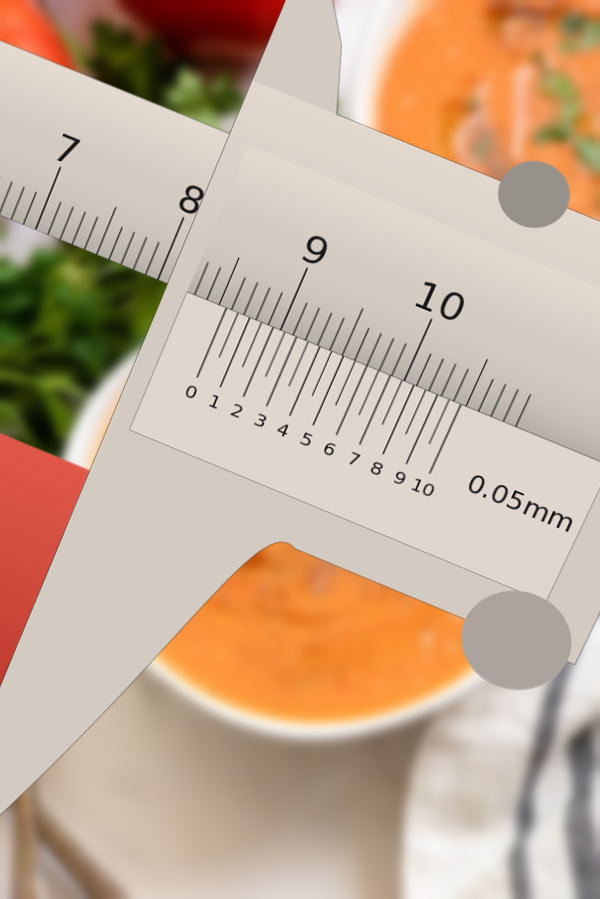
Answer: 85.6 mm
